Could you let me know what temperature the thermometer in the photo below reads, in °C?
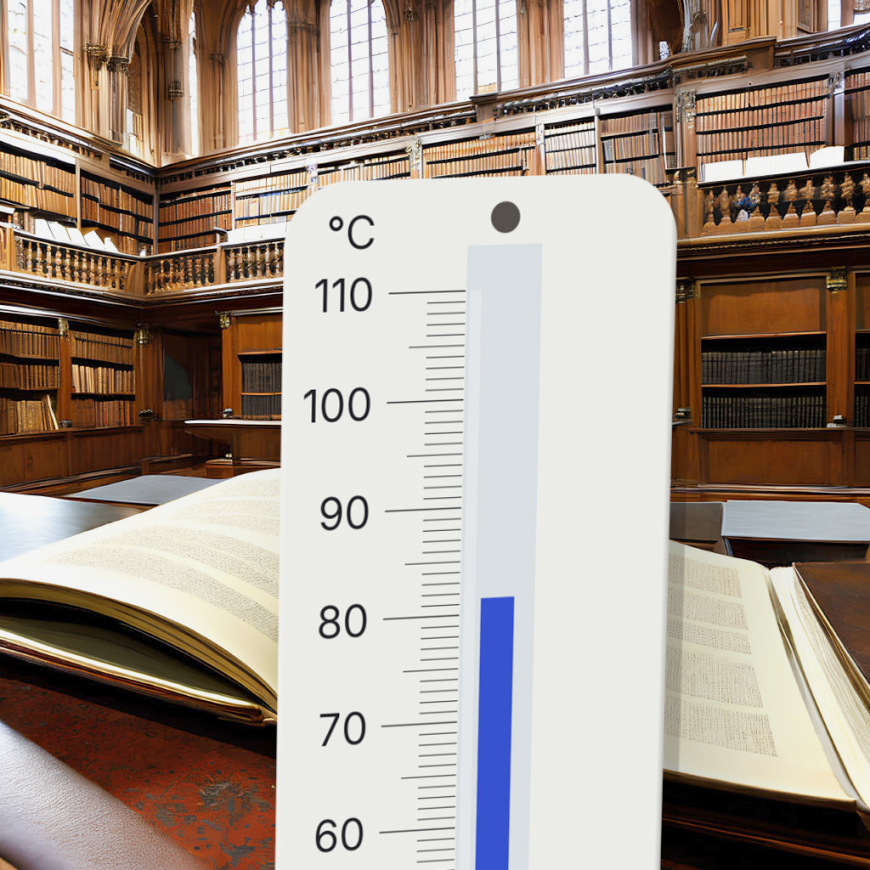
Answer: 81.5 °C
